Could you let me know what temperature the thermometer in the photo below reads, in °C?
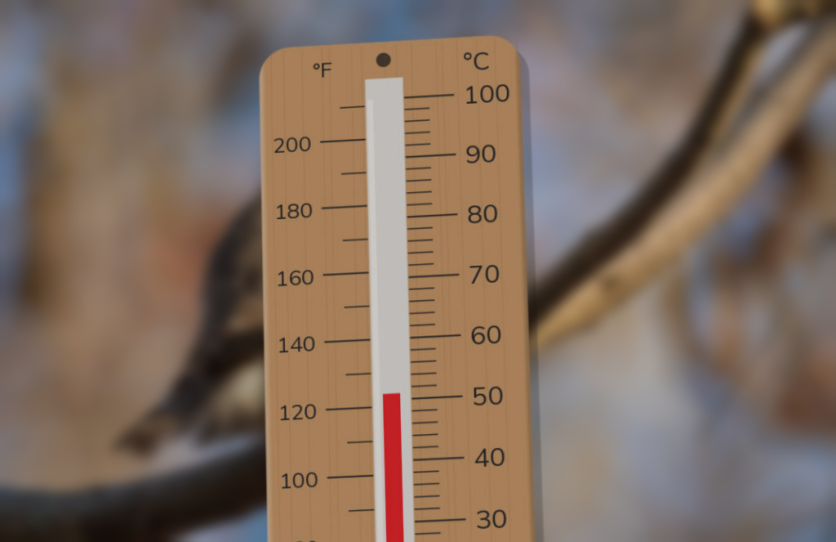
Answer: 51 °C
